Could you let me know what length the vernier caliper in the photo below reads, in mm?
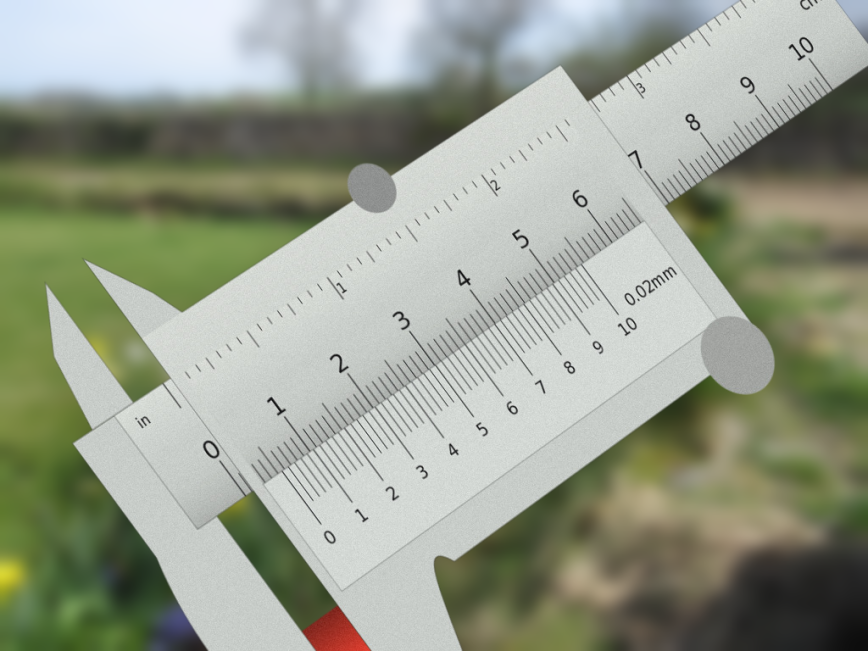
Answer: 5.6 mm
